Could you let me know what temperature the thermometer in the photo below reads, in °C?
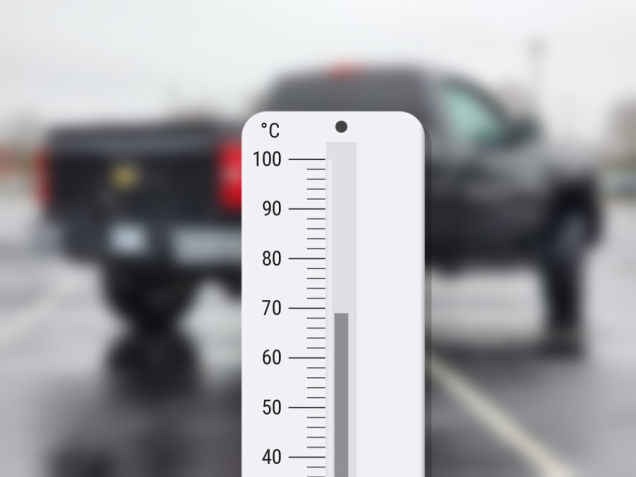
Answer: 69 °C
